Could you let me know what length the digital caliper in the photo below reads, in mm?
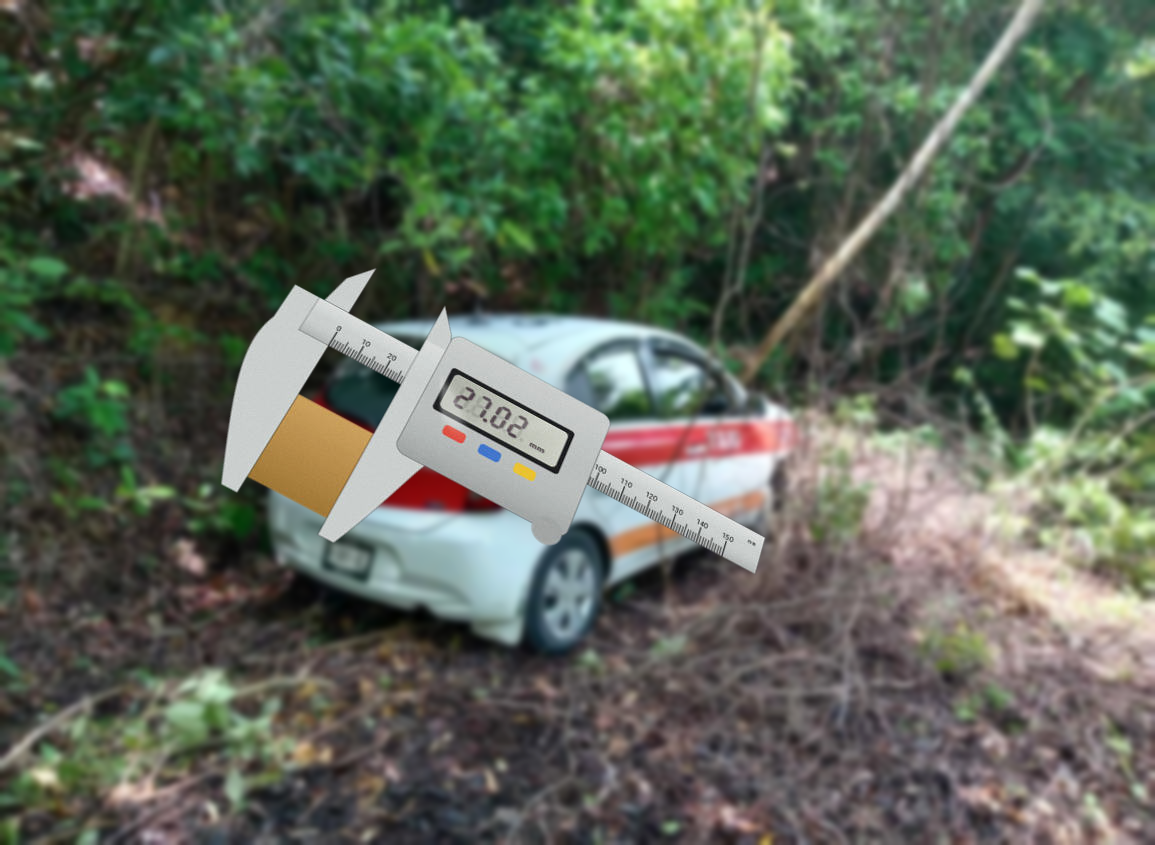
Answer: 27.02 mm
